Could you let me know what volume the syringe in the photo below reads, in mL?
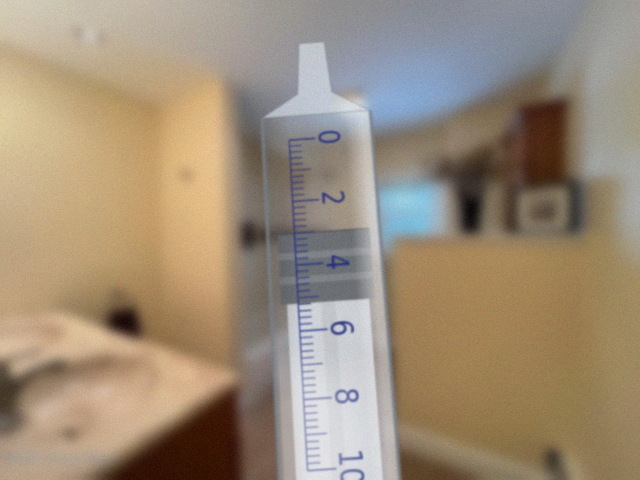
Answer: 3 mL
